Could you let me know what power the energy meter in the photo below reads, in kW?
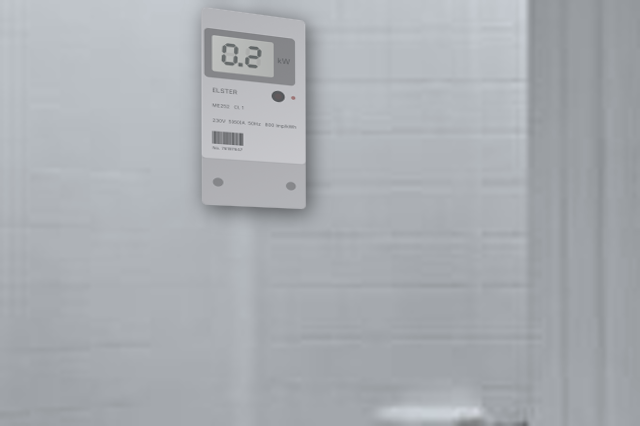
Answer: 0.2 kW
